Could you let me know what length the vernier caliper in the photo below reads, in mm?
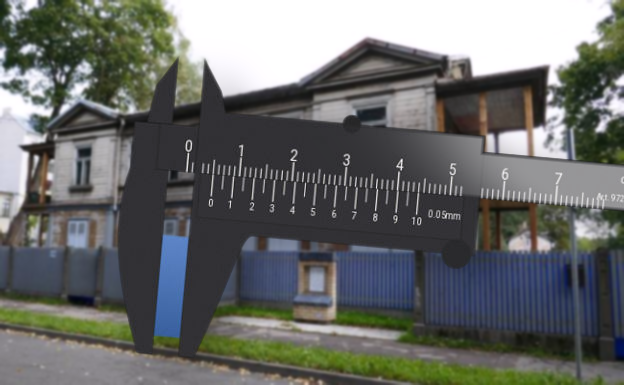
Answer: 5.0 mm
